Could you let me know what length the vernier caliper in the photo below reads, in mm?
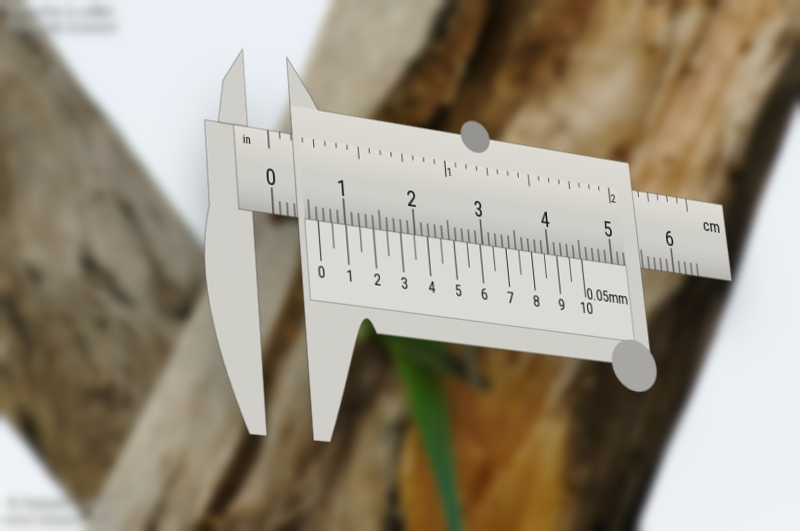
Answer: 6.2 mm
